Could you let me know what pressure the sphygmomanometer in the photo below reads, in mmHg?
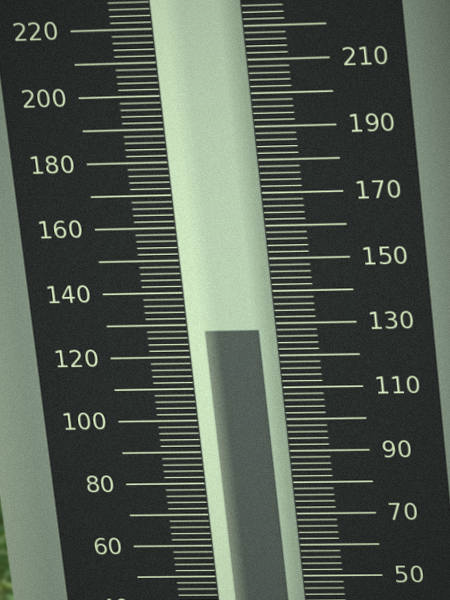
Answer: 128 mmHg
